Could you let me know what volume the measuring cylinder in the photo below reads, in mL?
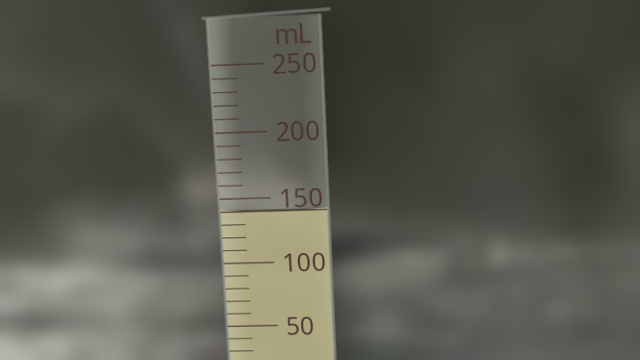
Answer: 140 mL
